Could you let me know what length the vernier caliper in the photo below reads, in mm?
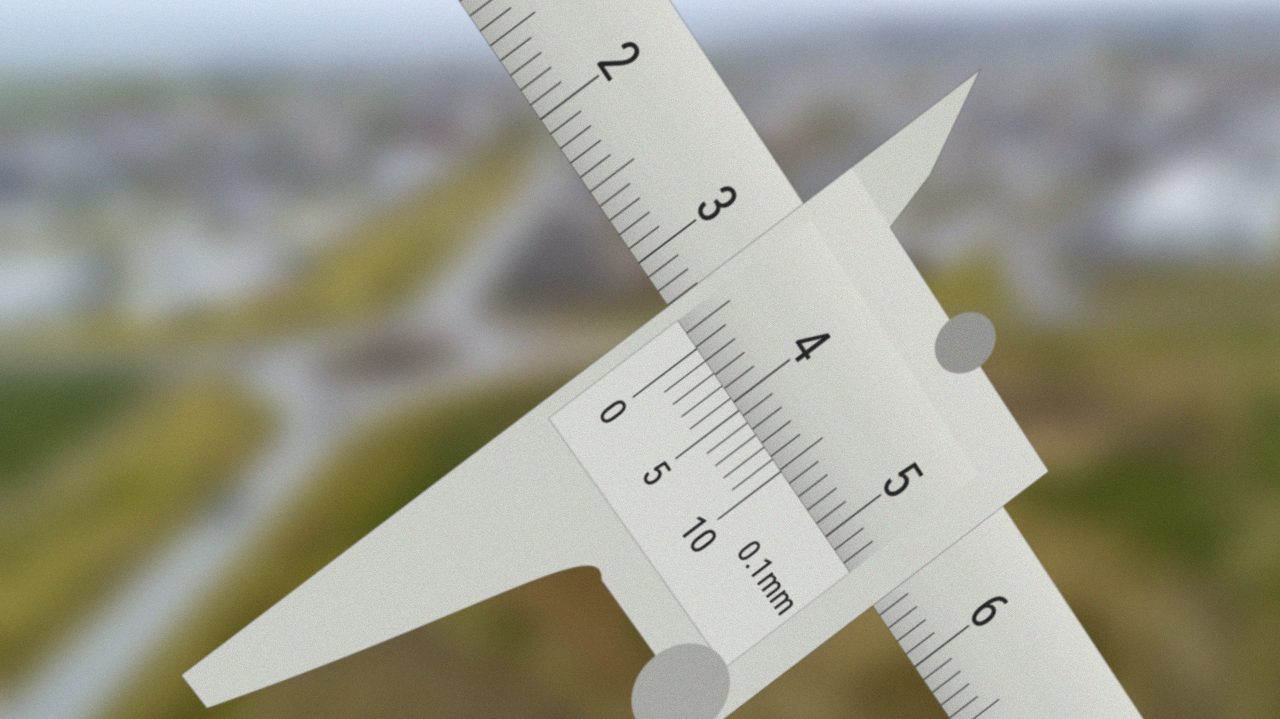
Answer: 36.1 mm
